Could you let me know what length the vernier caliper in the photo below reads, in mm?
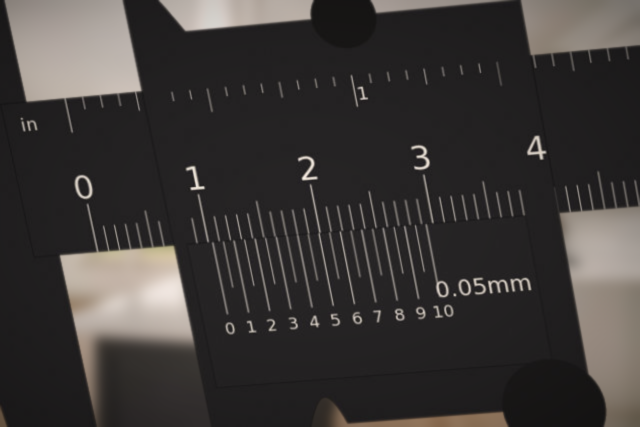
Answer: 10.4 mm
